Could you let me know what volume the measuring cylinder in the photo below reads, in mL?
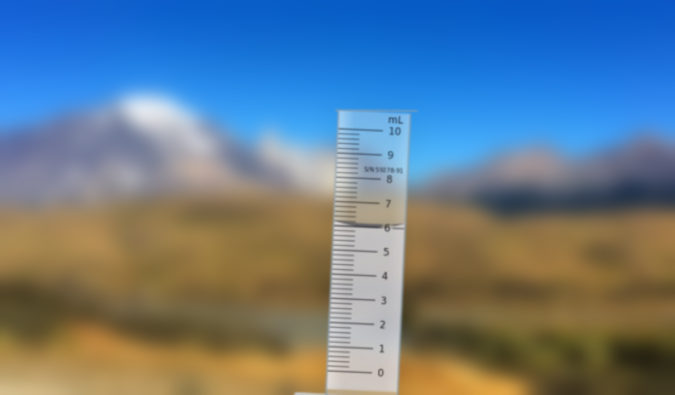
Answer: 6 mL
